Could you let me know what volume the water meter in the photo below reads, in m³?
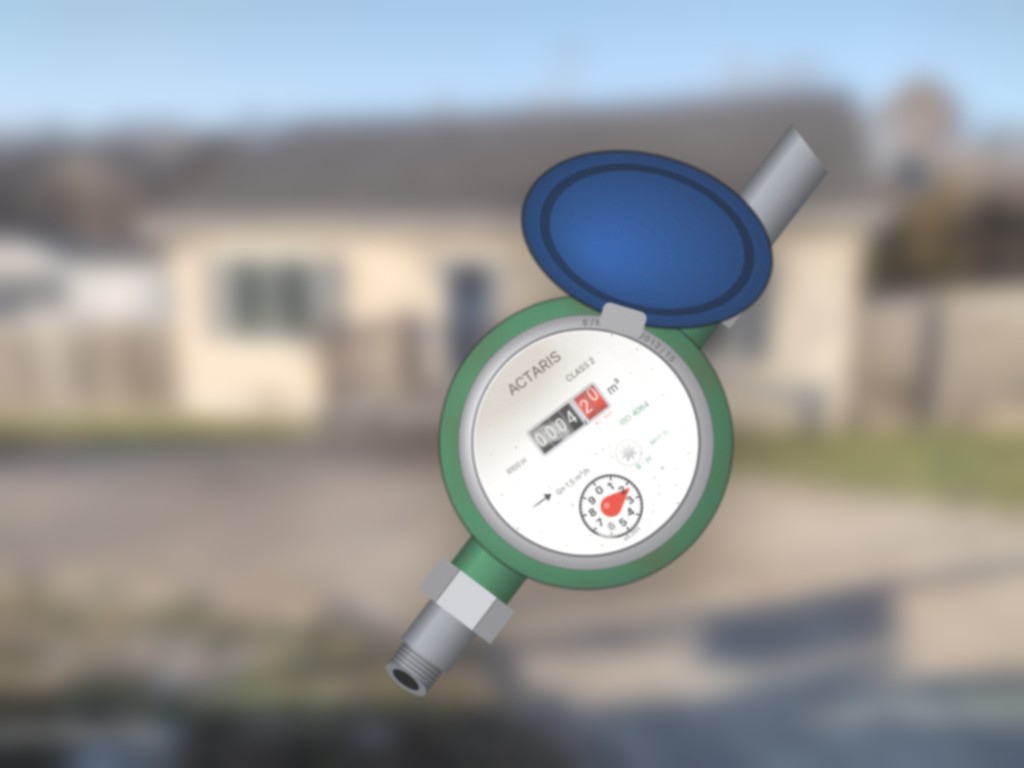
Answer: 4.202 m³
